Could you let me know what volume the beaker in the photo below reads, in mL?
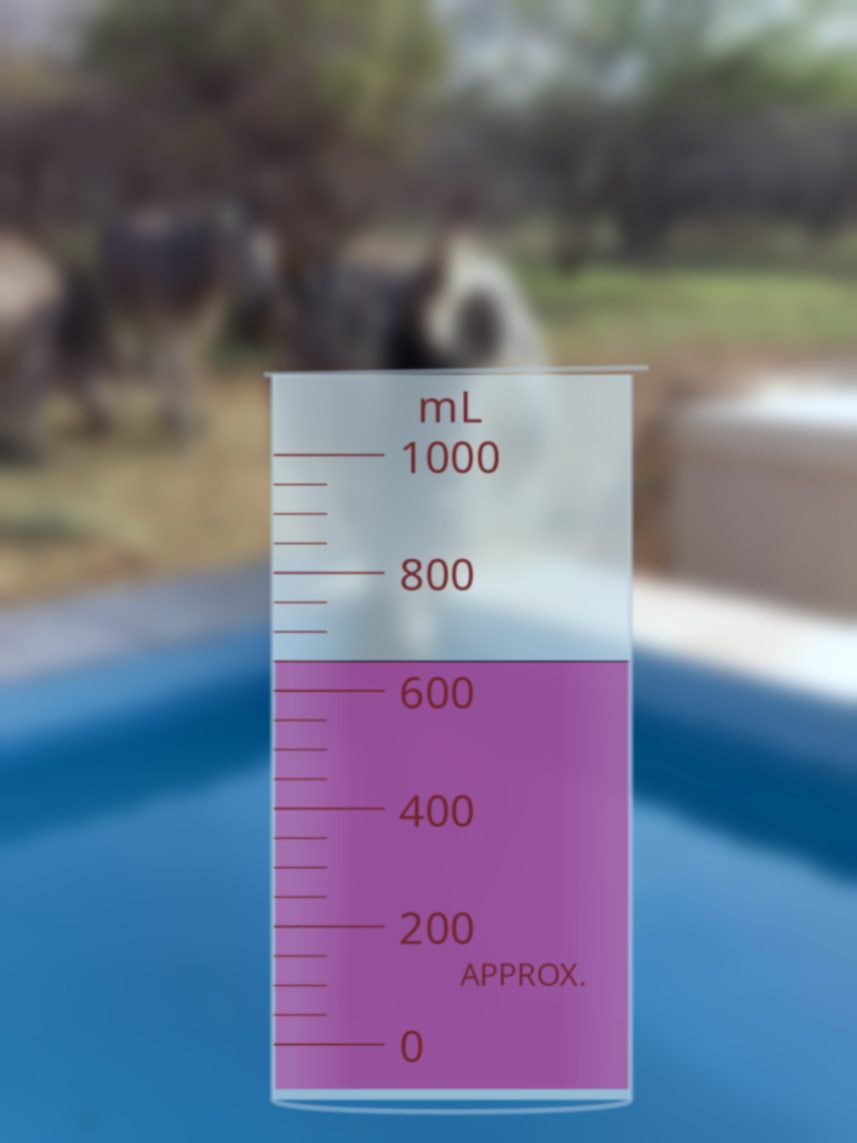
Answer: 650 mL
